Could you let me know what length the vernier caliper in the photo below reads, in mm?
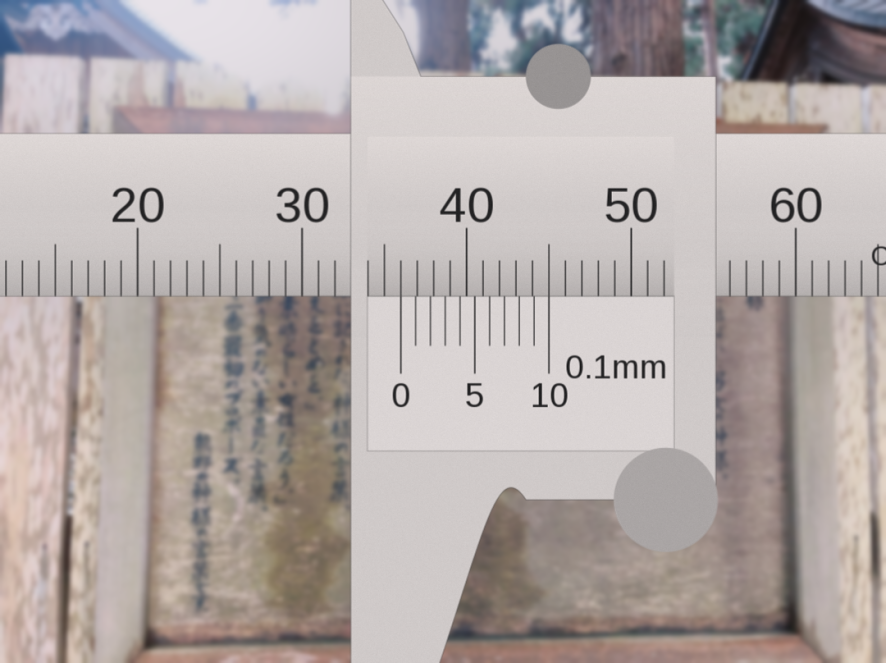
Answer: 36.0 mm
